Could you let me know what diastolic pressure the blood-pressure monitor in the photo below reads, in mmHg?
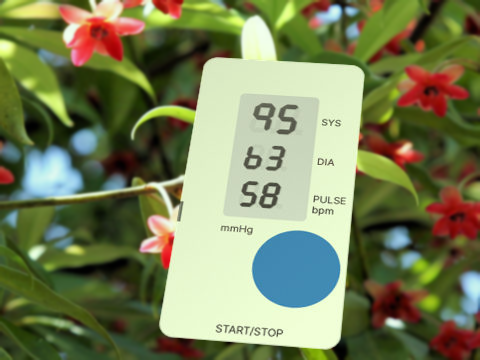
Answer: 63 mmHg
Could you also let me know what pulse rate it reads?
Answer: 58 bpm
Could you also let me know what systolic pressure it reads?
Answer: 95 mmHg
